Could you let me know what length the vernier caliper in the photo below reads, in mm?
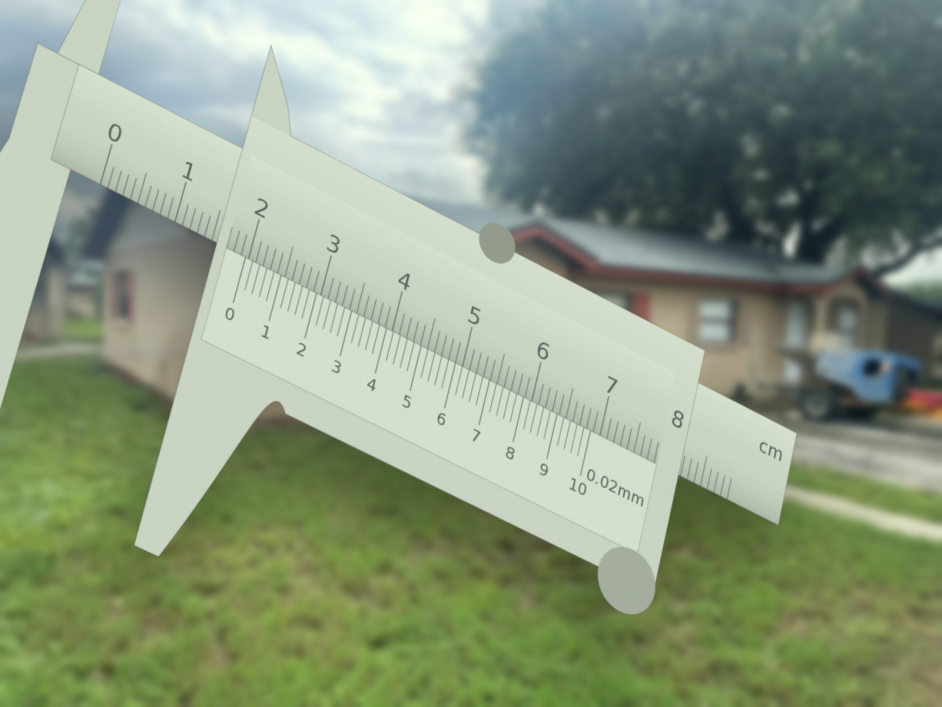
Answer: 19.6 mm
